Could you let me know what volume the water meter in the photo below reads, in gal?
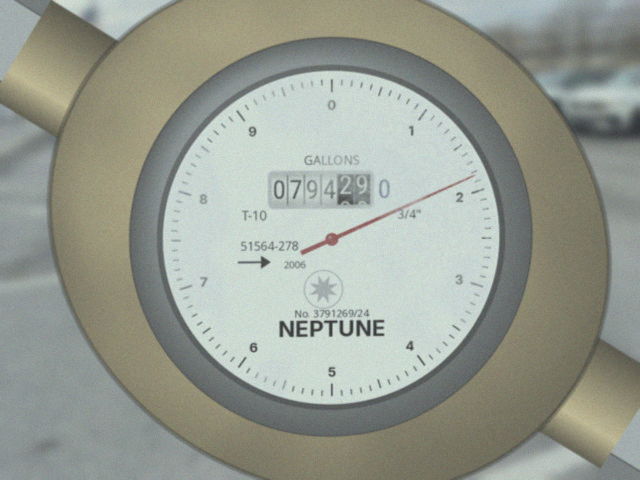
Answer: 794291.8 gal
